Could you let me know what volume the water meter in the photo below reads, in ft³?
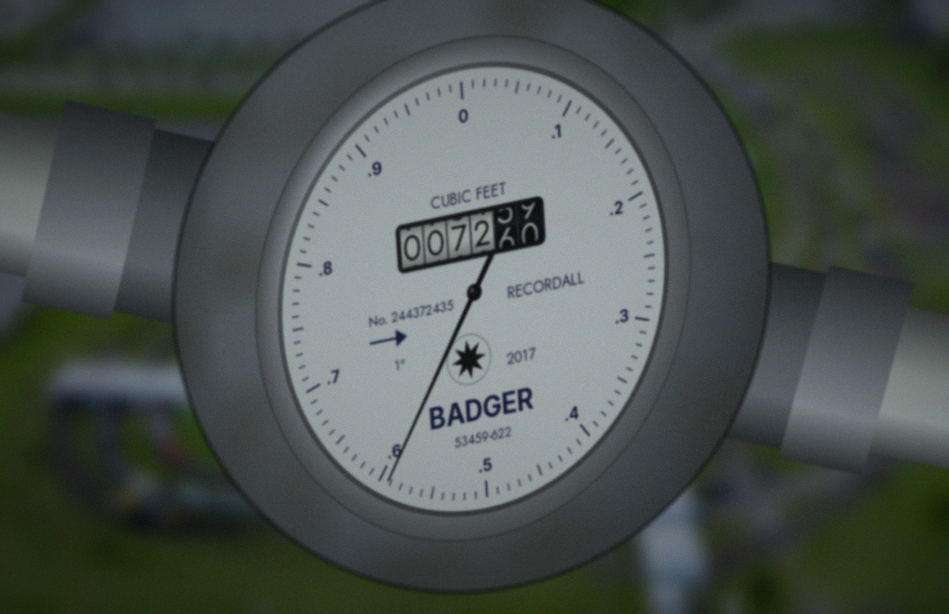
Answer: 7259.59 ft³
